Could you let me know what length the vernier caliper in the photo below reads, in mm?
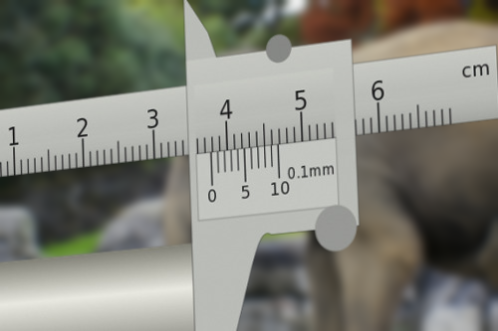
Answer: 37.8 mm
